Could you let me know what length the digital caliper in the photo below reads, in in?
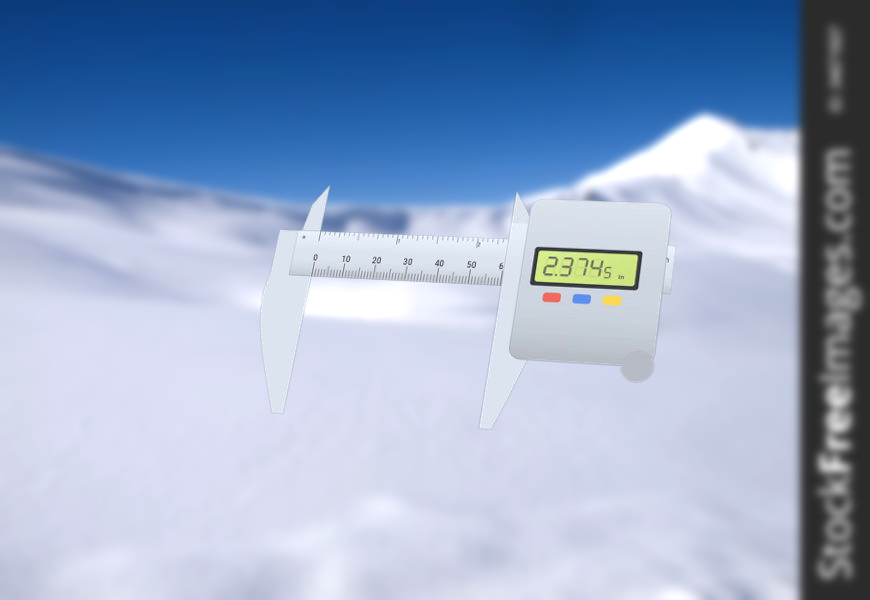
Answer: 2.3745 in
